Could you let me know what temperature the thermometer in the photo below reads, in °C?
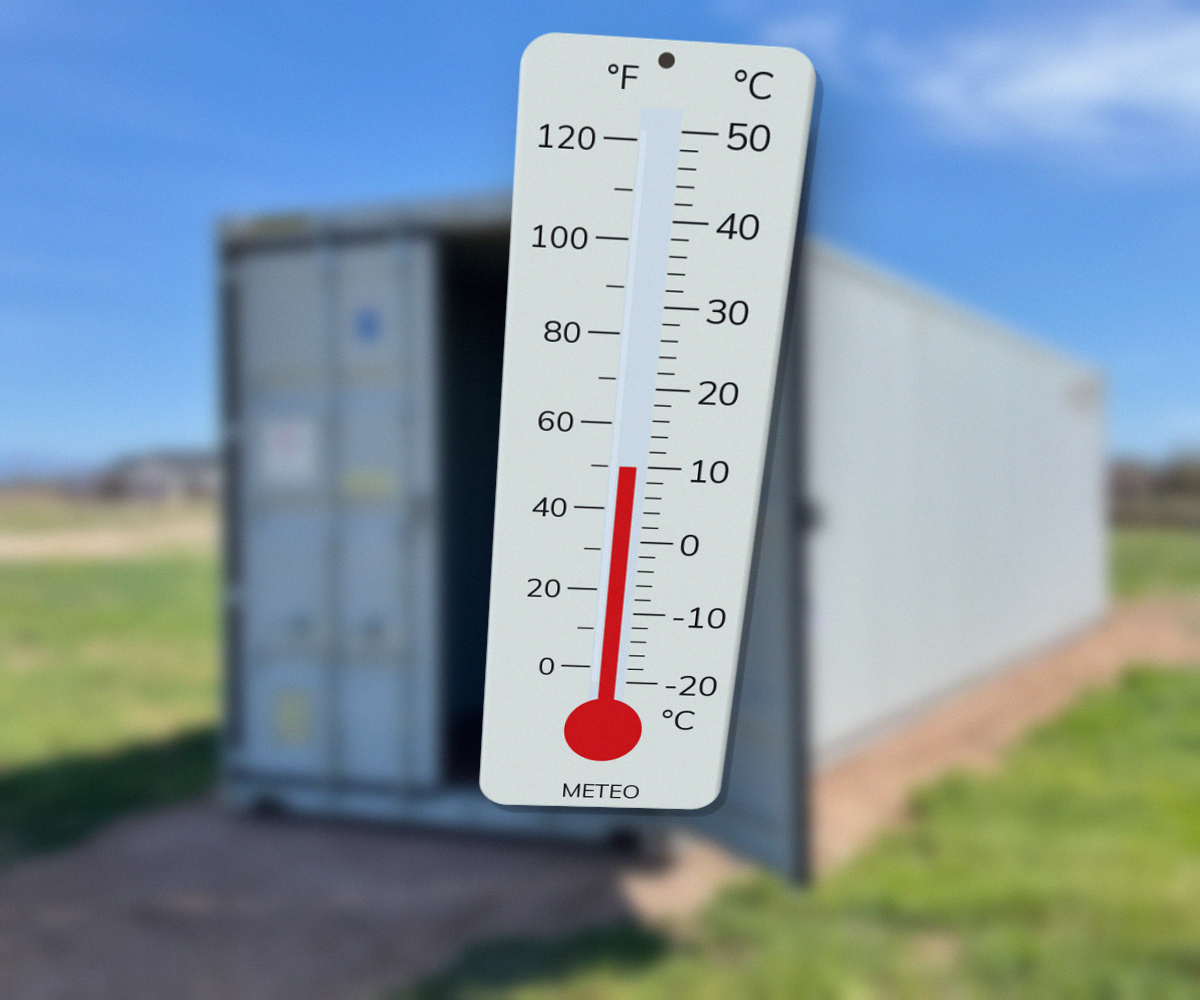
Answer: 10 °C
